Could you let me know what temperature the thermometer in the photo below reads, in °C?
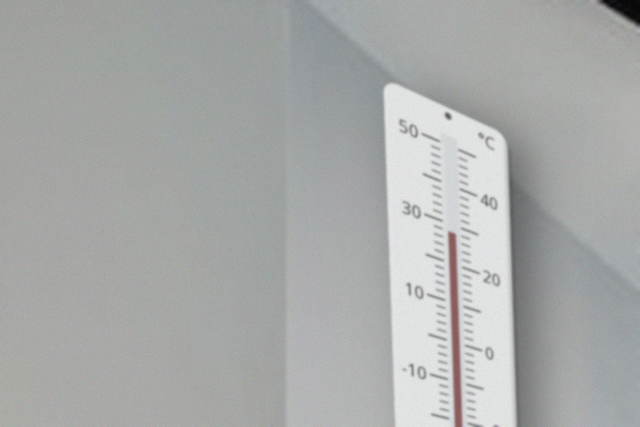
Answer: 28 °C
